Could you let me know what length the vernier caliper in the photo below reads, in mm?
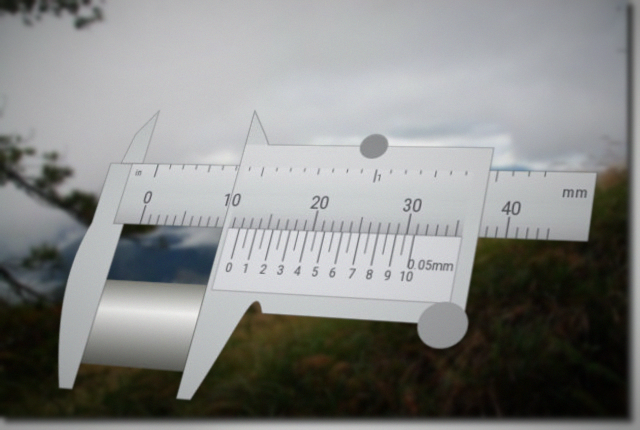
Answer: 11.8 mm
